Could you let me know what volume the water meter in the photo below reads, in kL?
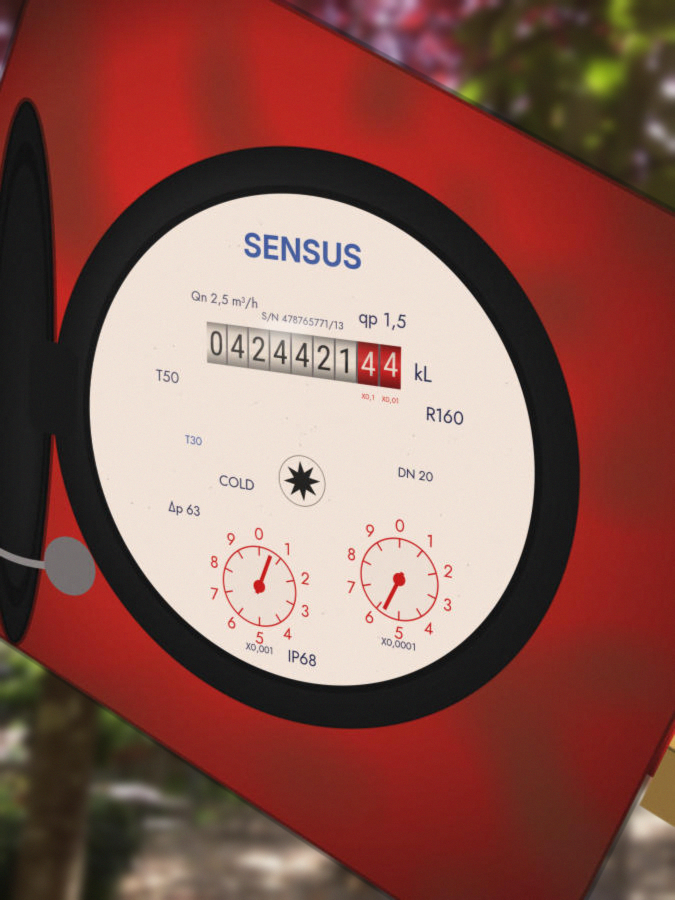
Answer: 424421.4405 kL
